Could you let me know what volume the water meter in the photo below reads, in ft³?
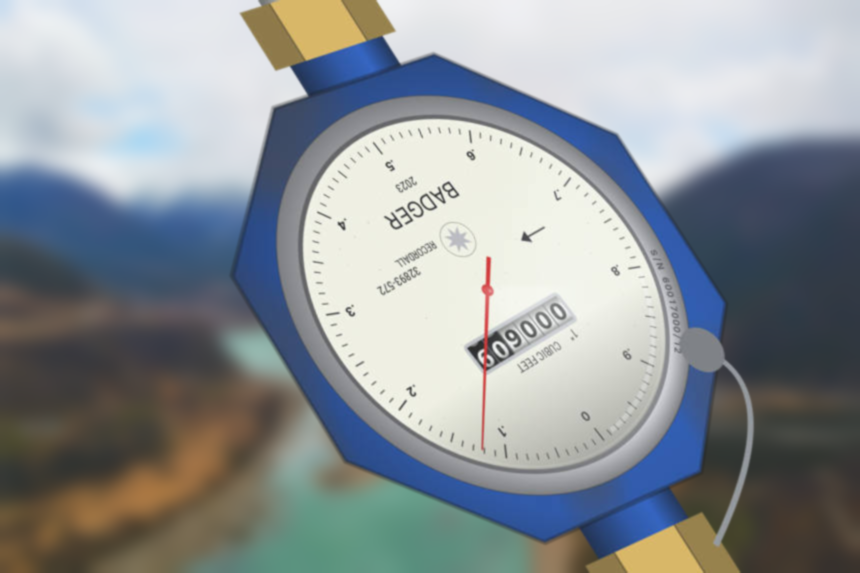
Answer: 609.12 ft³
